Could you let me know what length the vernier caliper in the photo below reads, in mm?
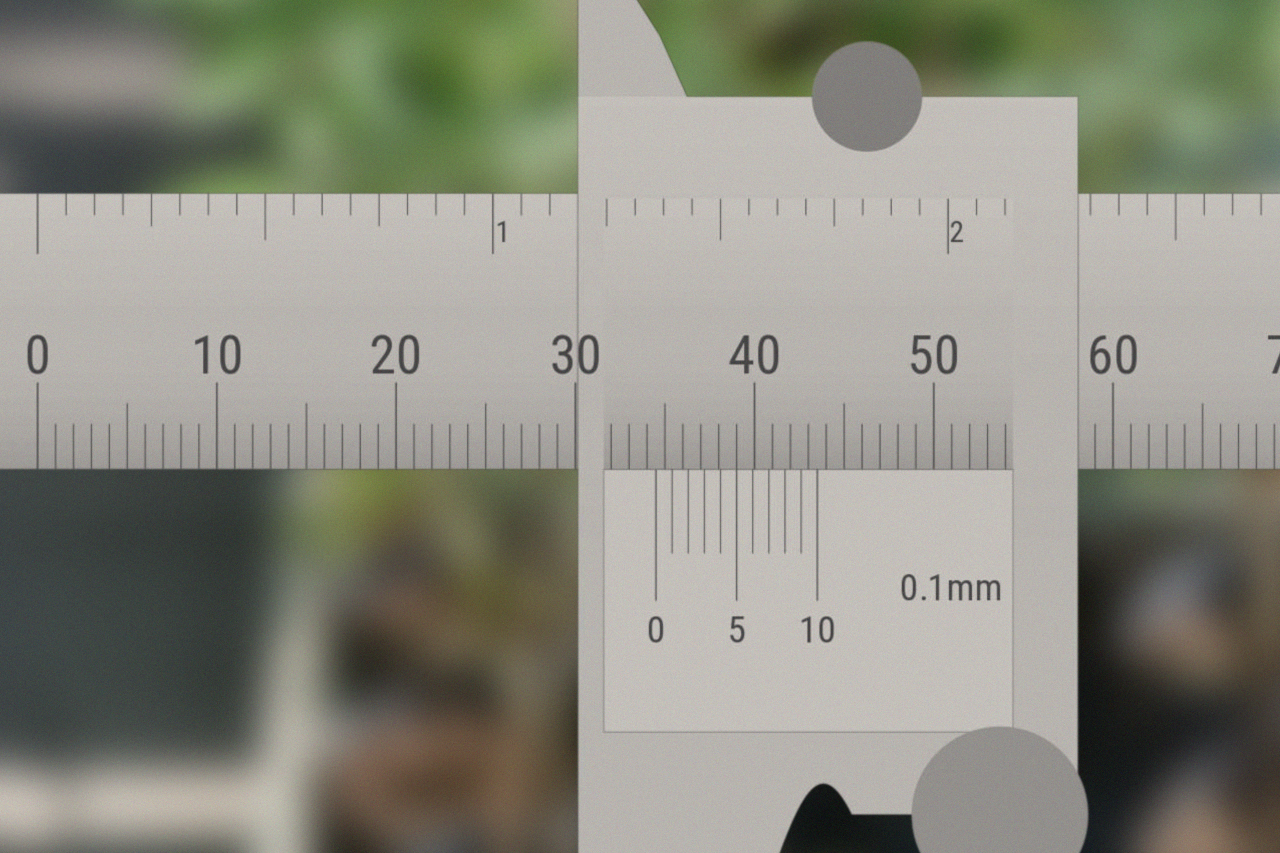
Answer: 34.5 mm
